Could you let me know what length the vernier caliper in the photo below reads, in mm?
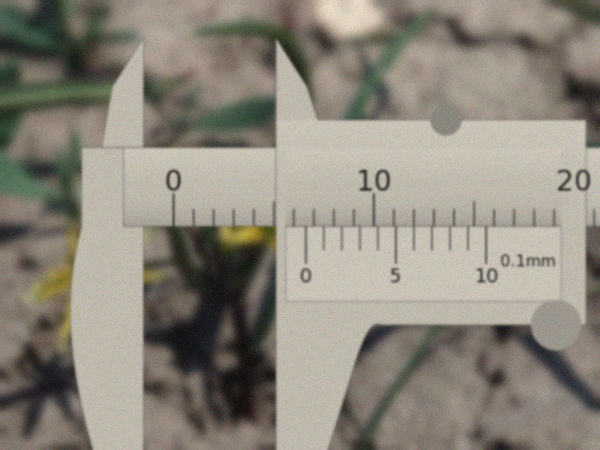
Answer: 6.6 mm
